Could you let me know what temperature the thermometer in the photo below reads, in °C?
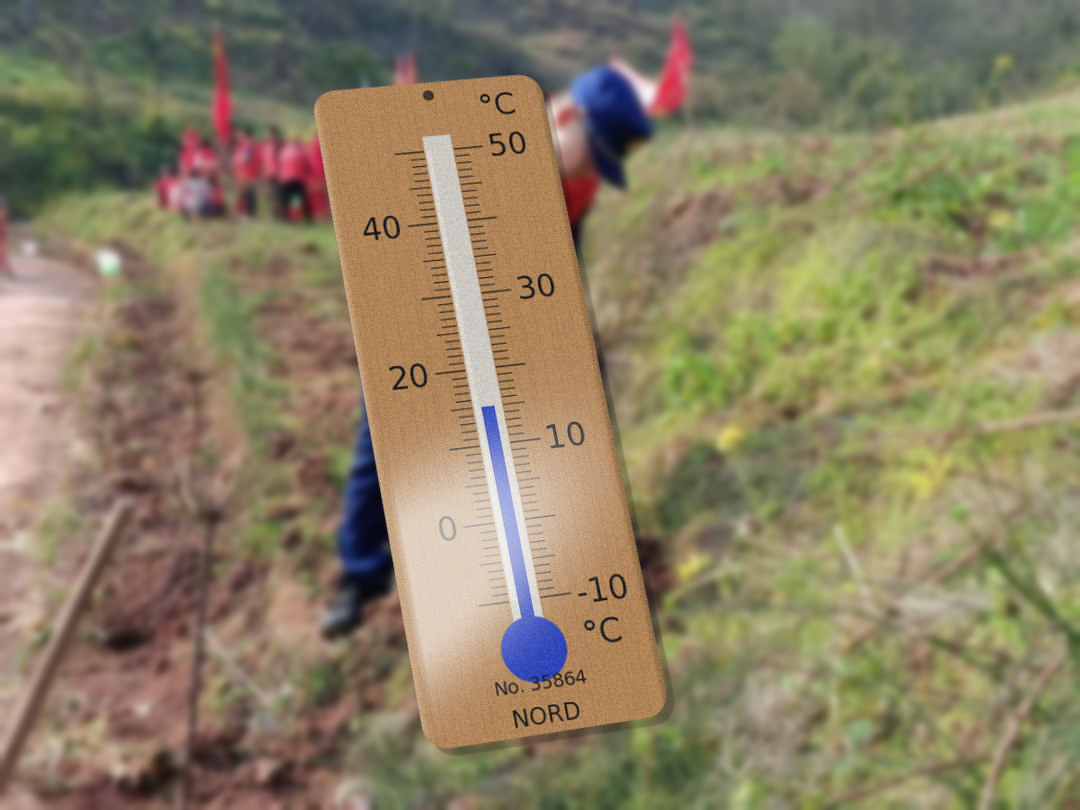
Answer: 15 °C
